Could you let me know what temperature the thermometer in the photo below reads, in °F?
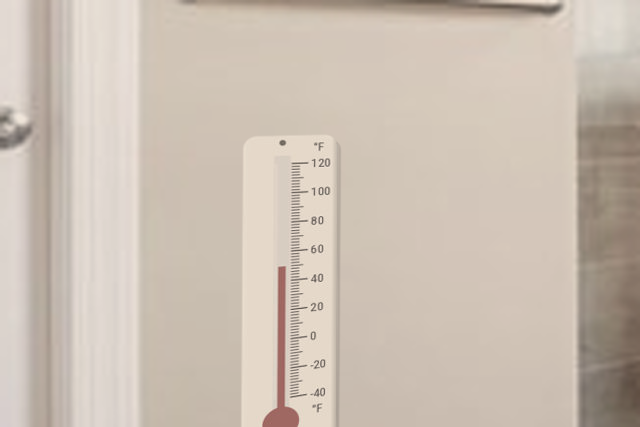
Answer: 50 °F
